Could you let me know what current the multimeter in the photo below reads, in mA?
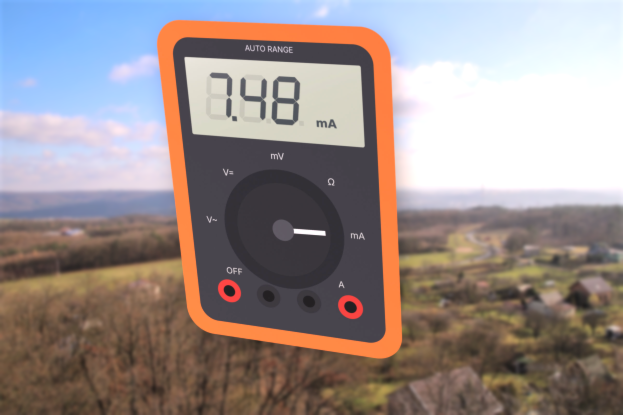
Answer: 7.48 mA
